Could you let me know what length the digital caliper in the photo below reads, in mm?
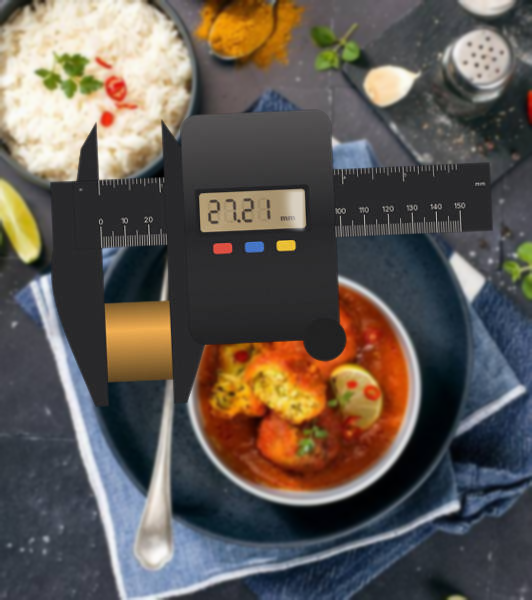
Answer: 27.21 mm
